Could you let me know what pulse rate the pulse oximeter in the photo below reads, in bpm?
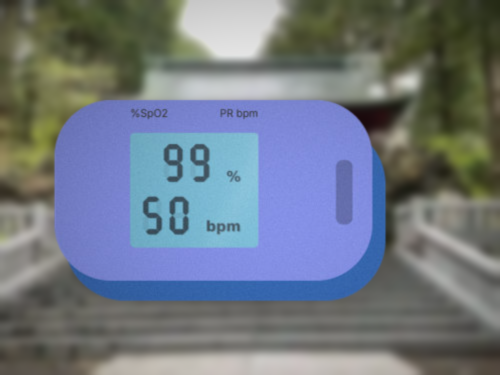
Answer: 50 bpm
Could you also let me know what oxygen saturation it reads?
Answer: 99 %
